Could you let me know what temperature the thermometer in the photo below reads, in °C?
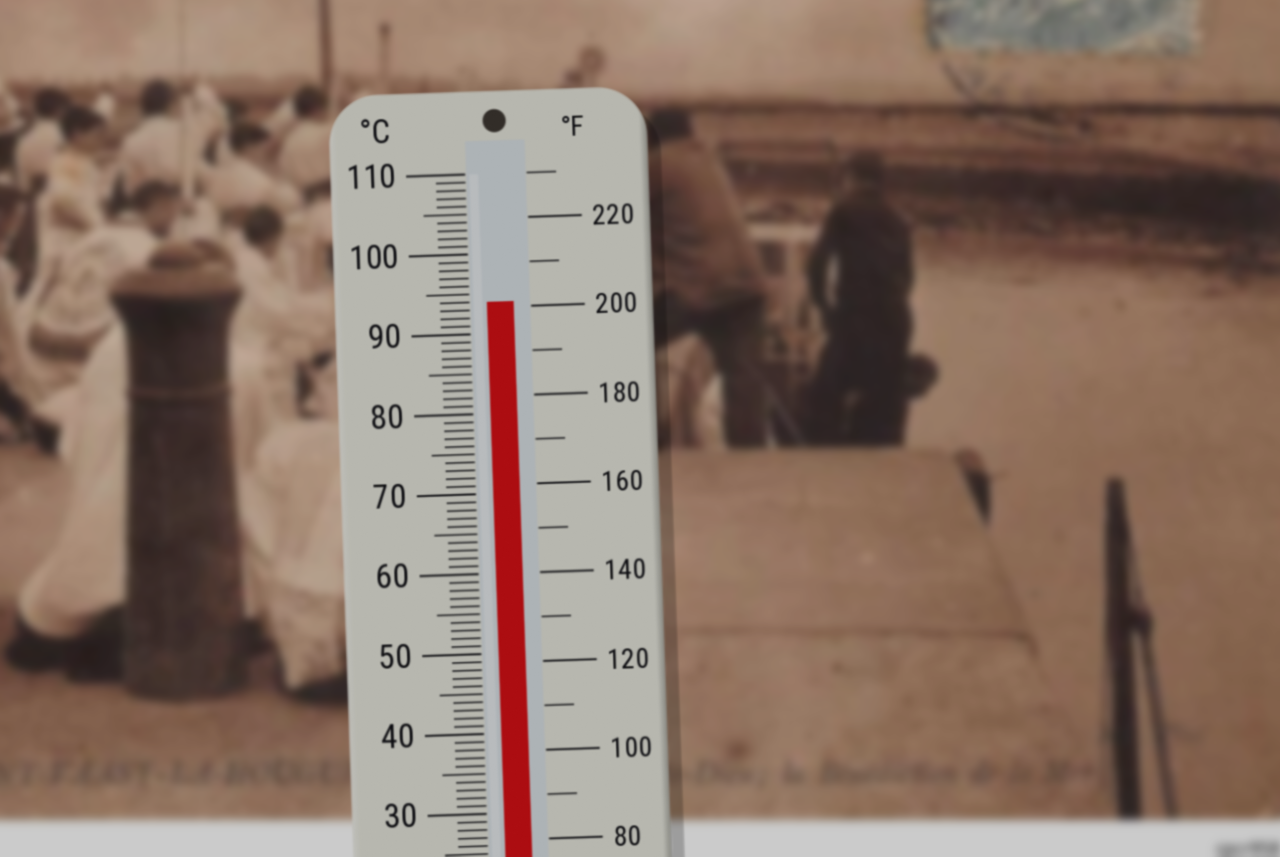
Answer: 94 °C
